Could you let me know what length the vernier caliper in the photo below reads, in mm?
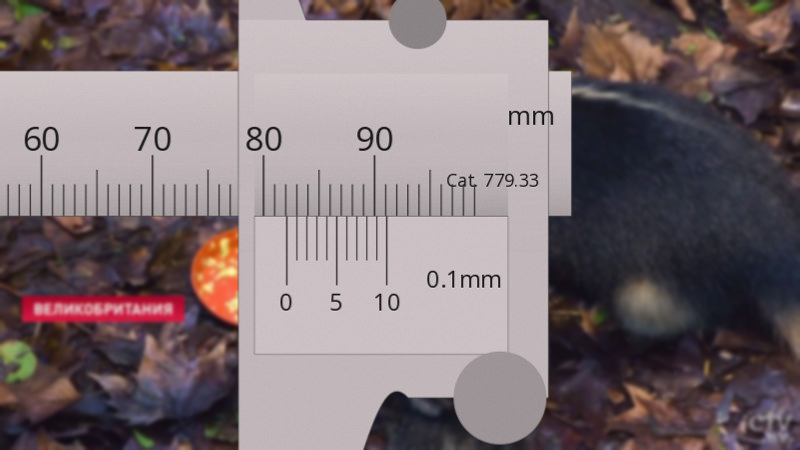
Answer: 82.1 mm
